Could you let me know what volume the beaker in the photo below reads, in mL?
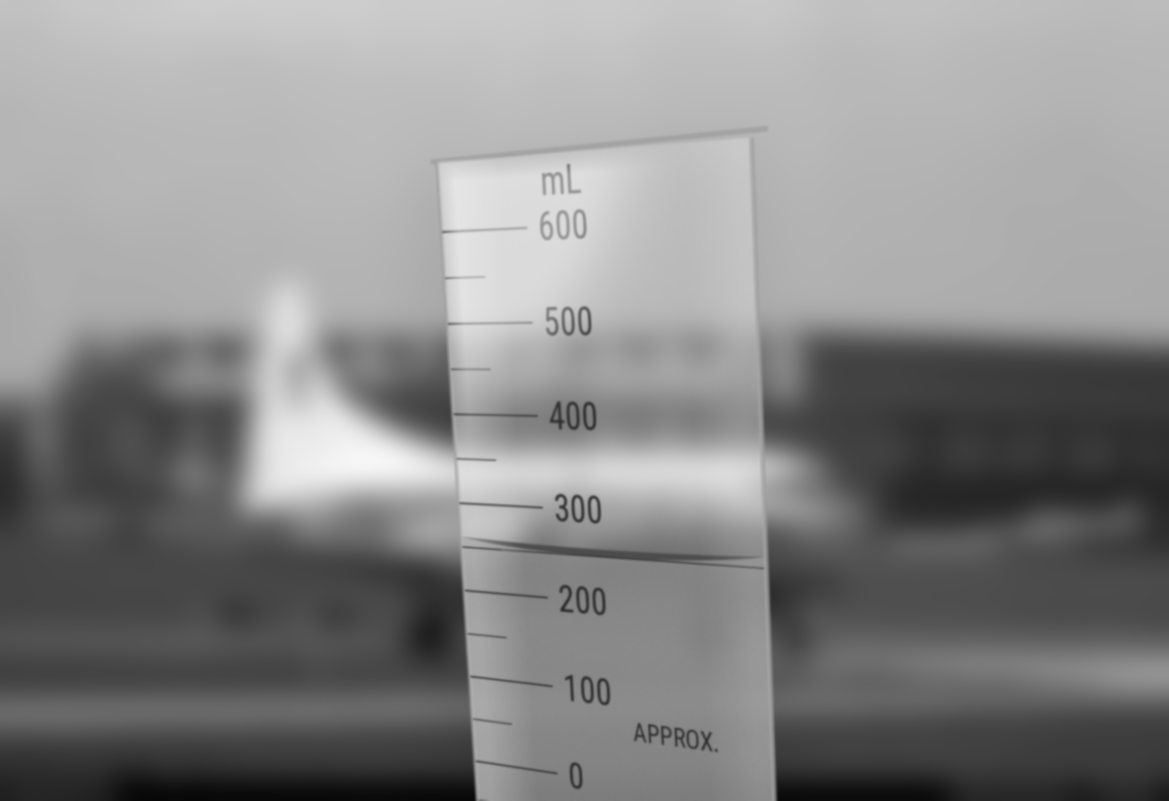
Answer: 250 mL
